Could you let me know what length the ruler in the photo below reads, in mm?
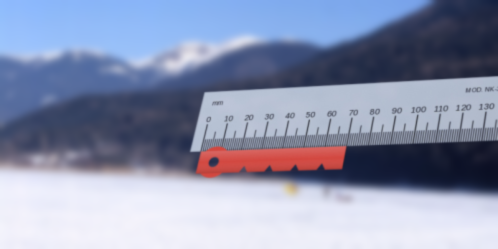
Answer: 70 mm
